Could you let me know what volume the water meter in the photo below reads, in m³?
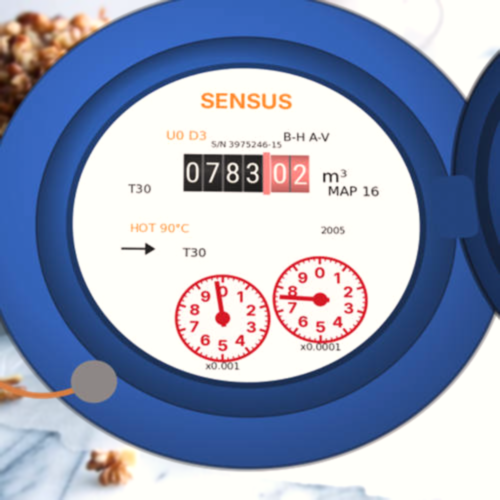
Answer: 783.0197 m³
